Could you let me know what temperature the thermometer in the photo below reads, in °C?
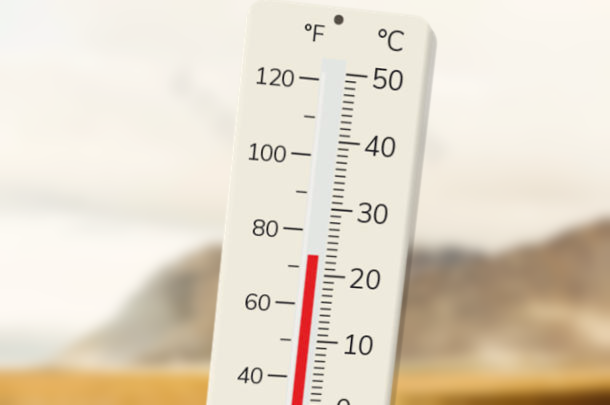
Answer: 23 °C
